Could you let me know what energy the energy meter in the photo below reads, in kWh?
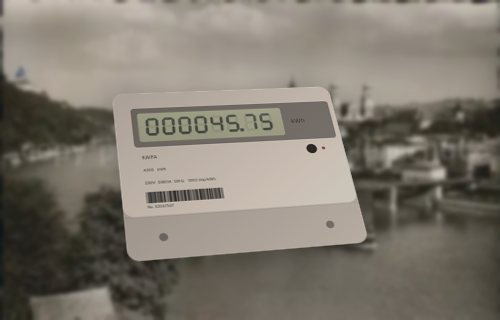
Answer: 45.75 kWh
